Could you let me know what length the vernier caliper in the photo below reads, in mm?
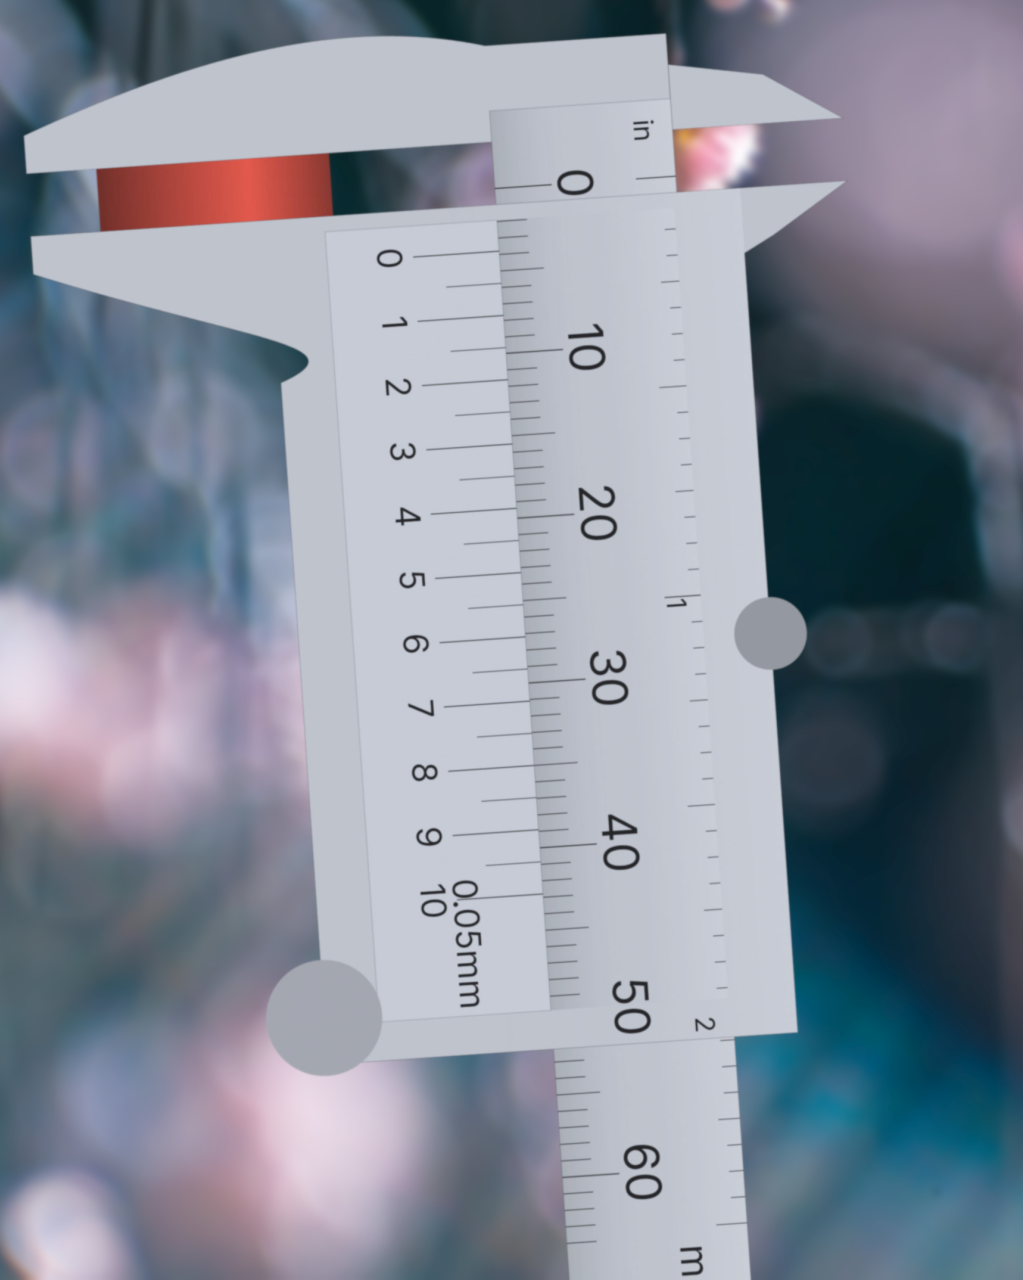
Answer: 3.8 mm
